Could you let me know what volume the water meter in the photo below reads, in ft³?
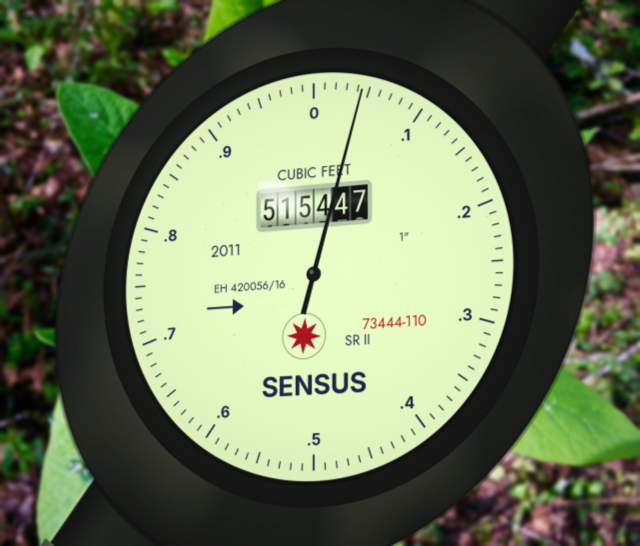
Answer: 515447.04 ft³
